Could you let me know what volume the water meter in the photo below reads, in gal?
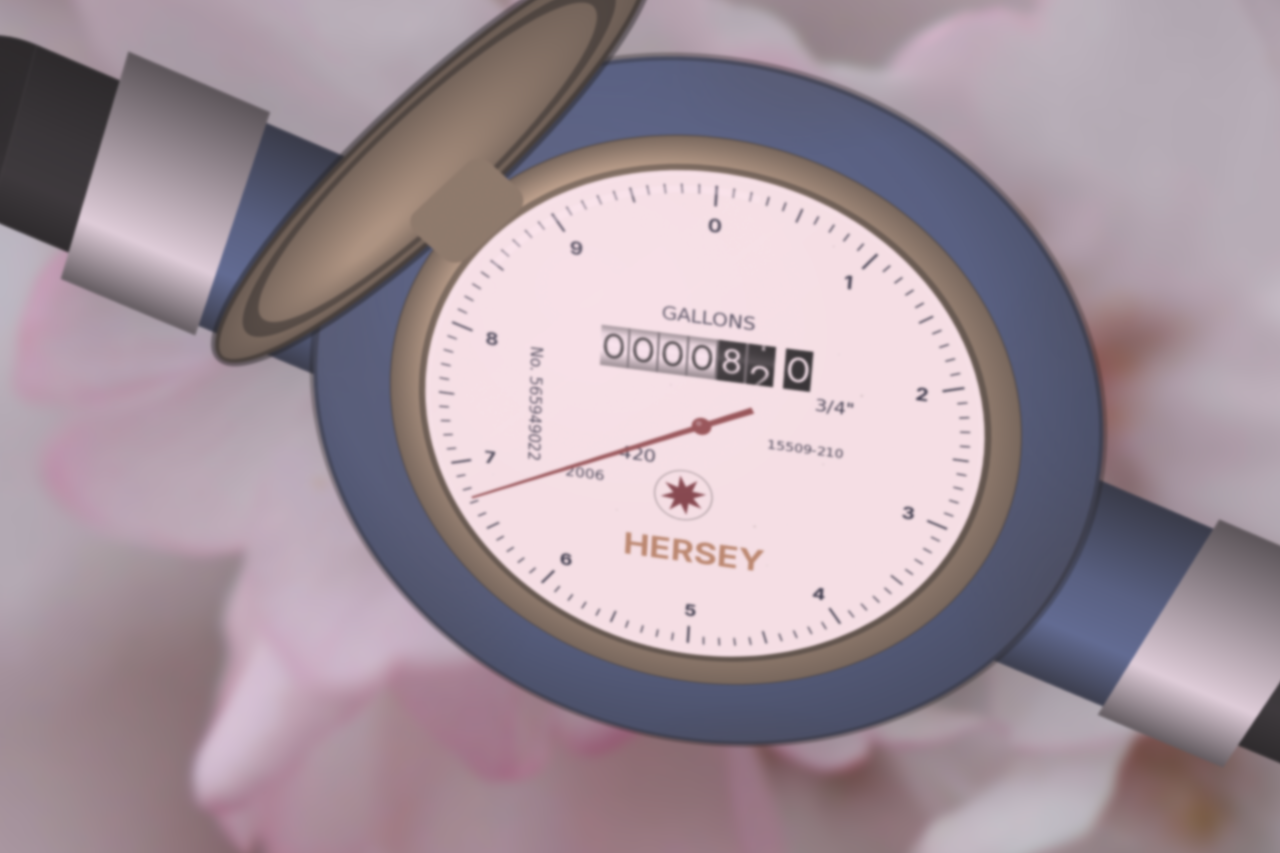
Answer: 816.7 gal
